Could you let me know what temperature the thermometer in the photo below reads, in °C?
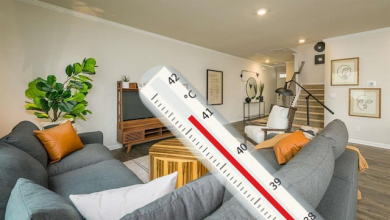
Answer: 41.2 °C
